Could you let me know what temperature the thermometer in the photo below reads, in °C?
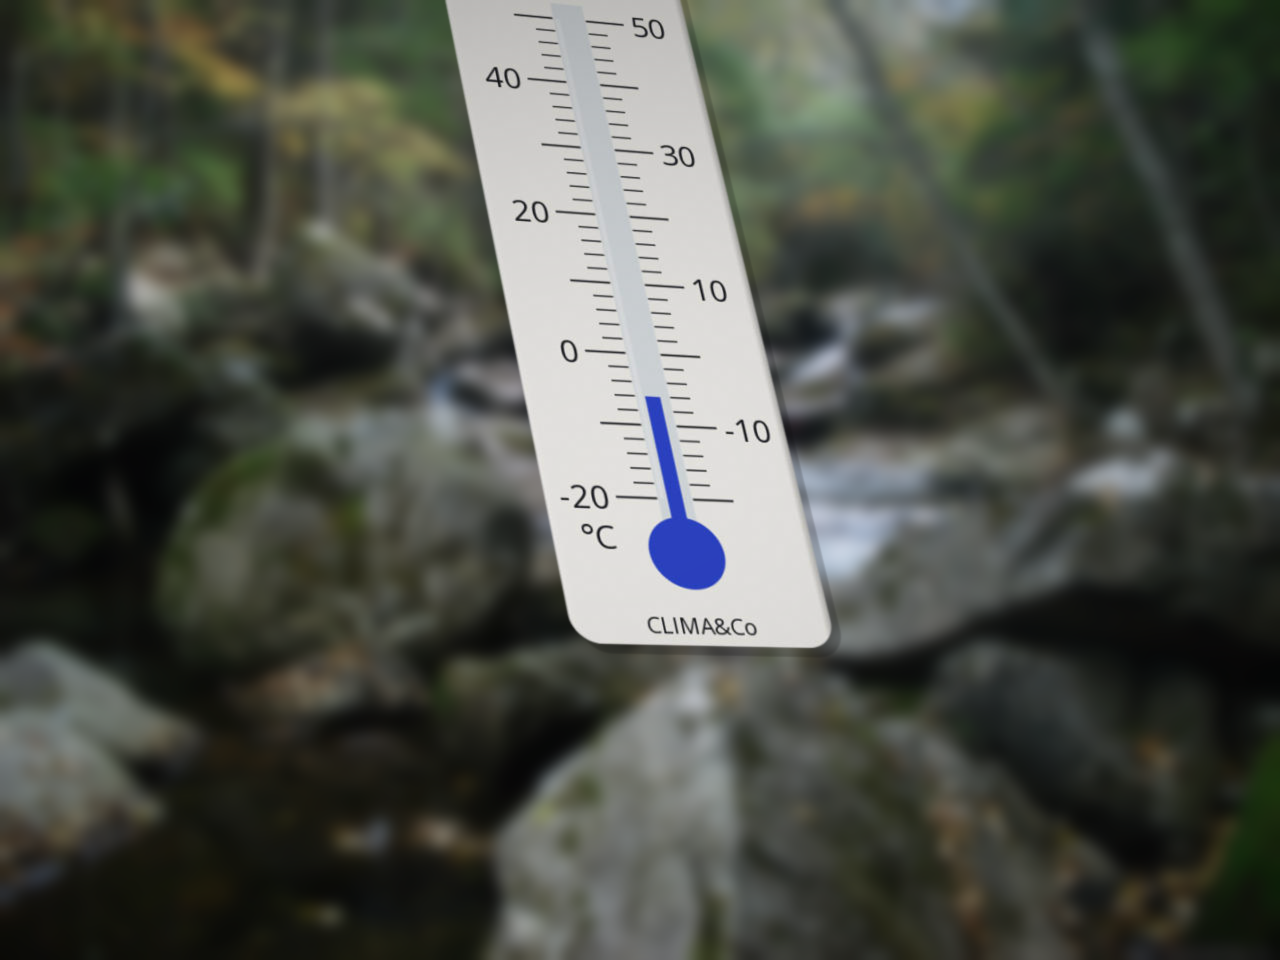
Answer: -6 °C
